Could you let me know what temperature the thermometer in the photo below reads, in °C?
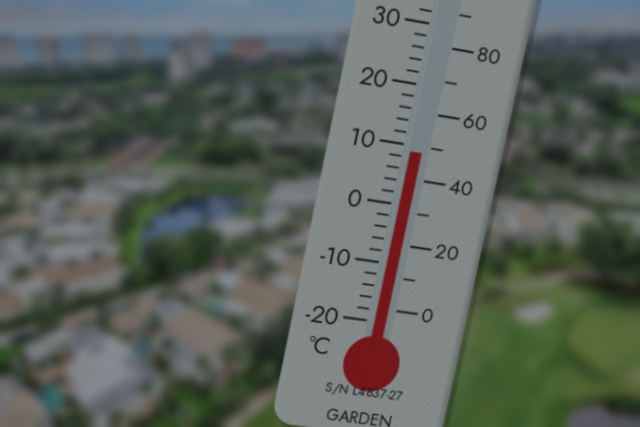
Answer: 9 °C
